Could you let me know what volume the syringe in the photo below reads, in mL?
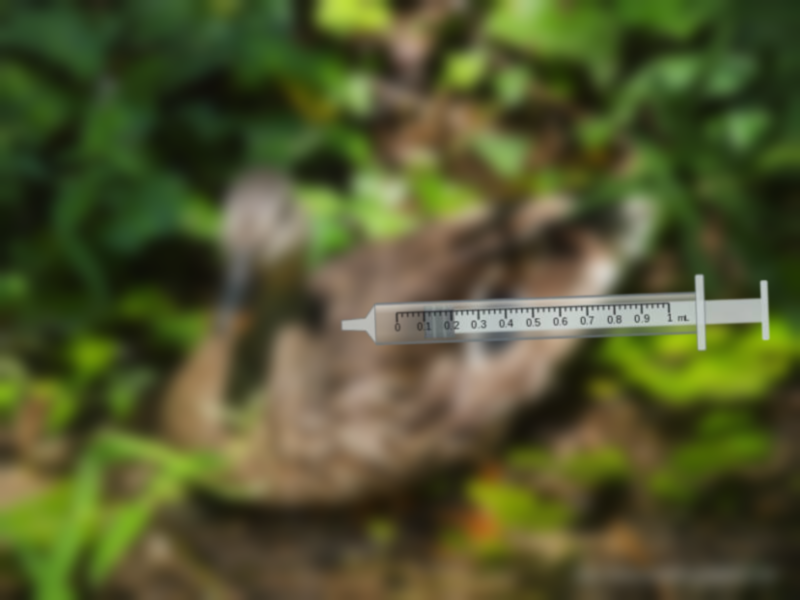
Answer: 0.1 mL
